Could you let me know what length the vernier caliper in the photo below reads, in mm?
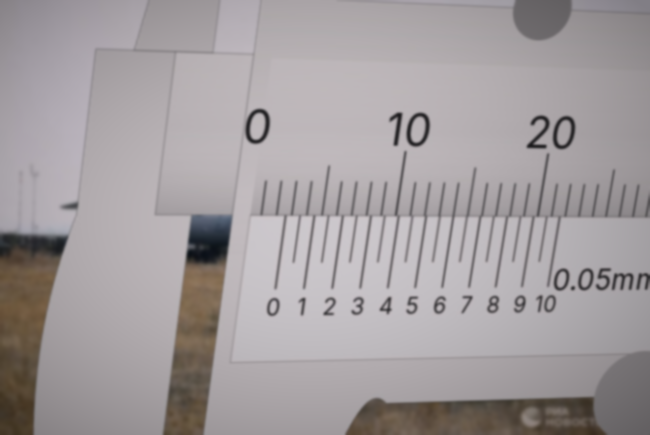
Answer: 2.6 mm
